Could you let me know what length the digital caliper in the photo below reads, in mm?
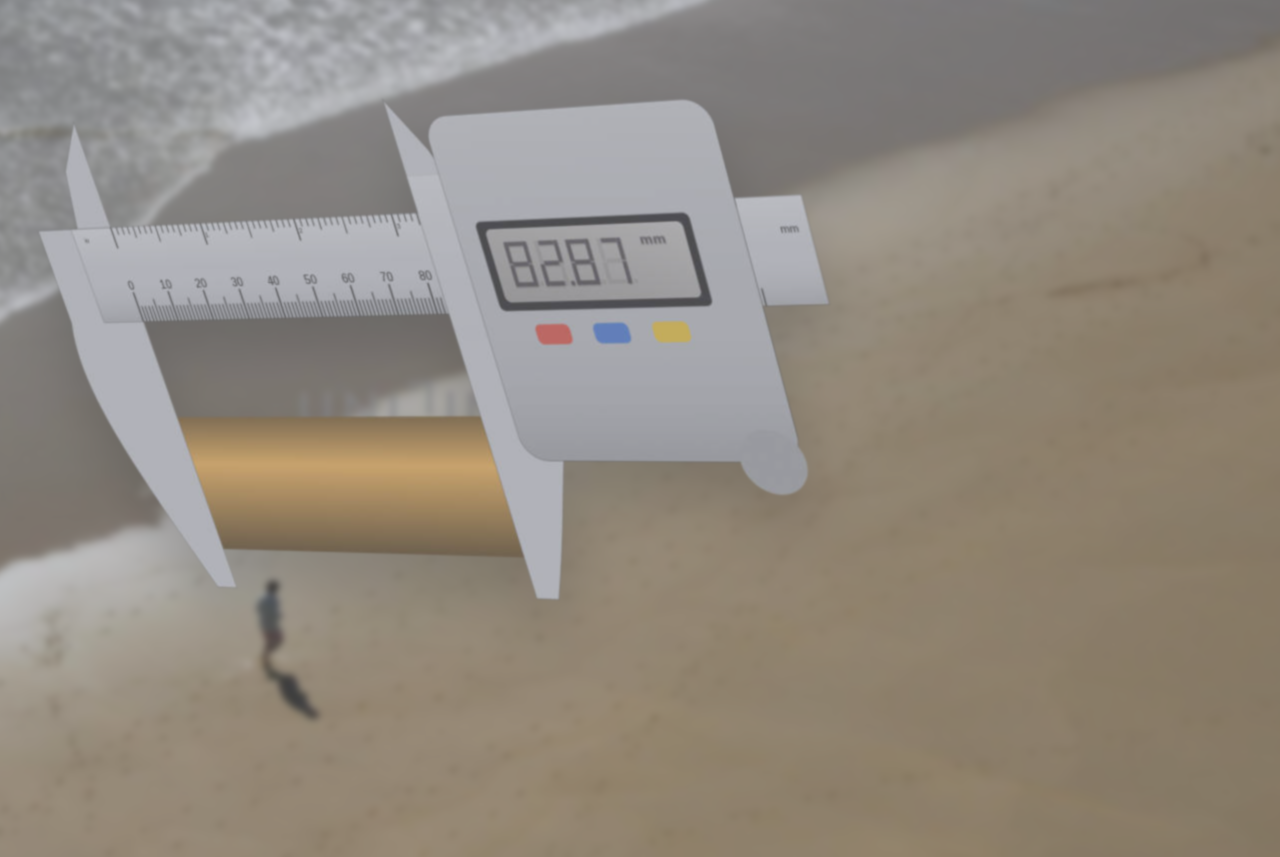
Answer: 82.87 mm
